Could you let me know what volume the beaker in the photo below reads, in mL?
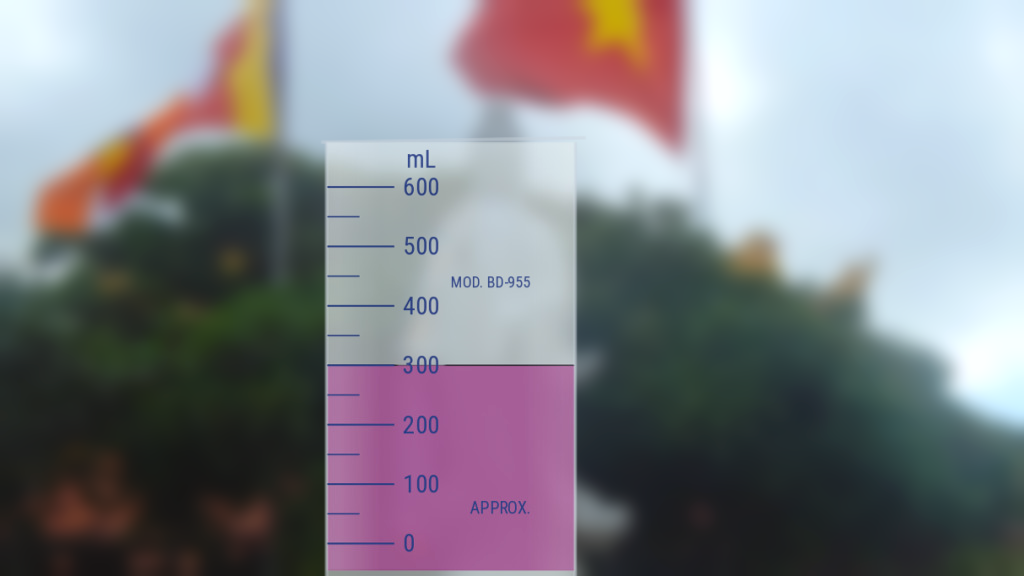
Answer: 300 mL
